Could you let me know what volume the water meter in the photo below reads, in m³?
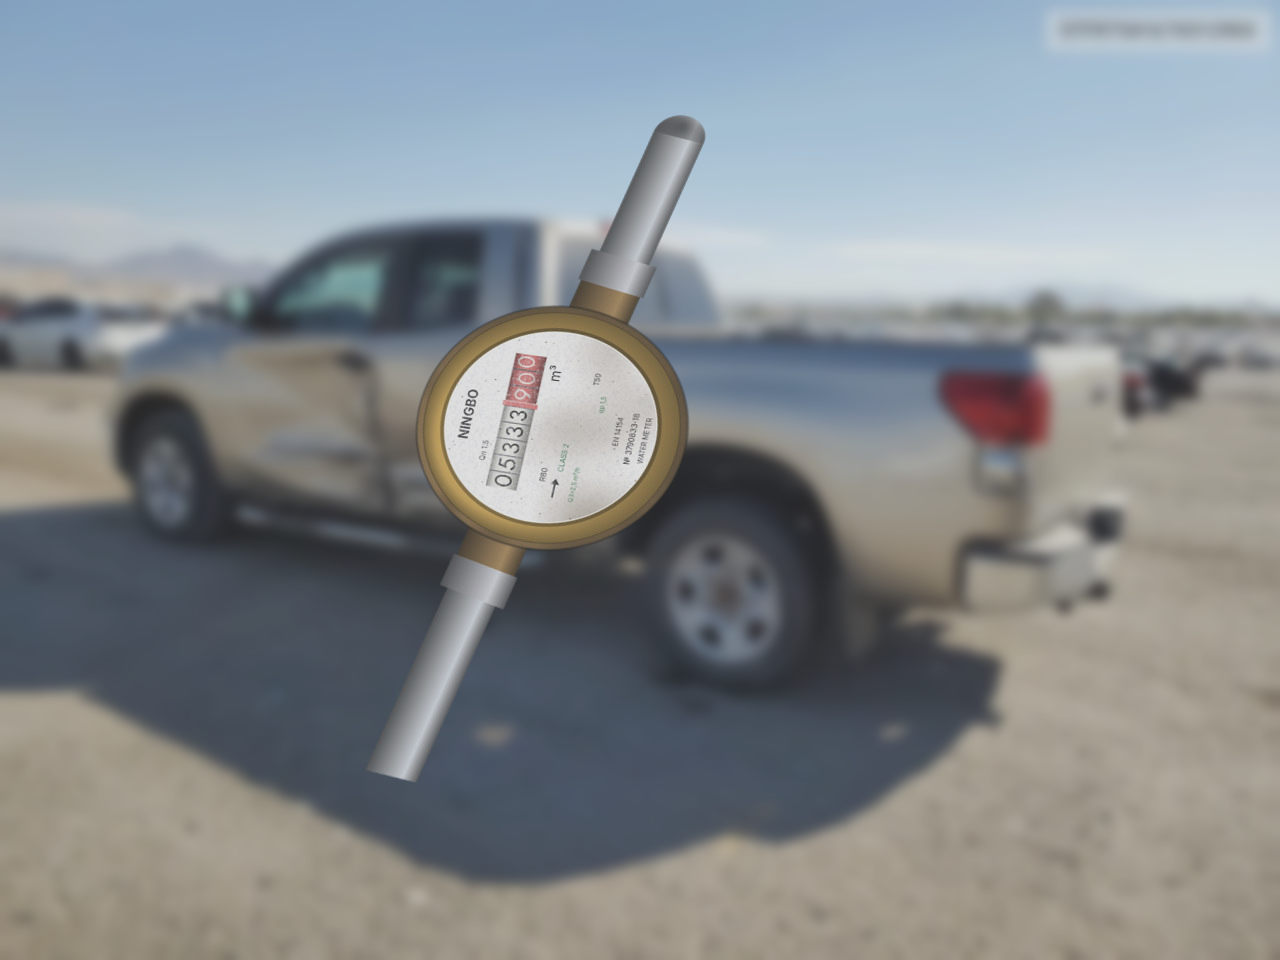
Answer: 5333.900 m³
